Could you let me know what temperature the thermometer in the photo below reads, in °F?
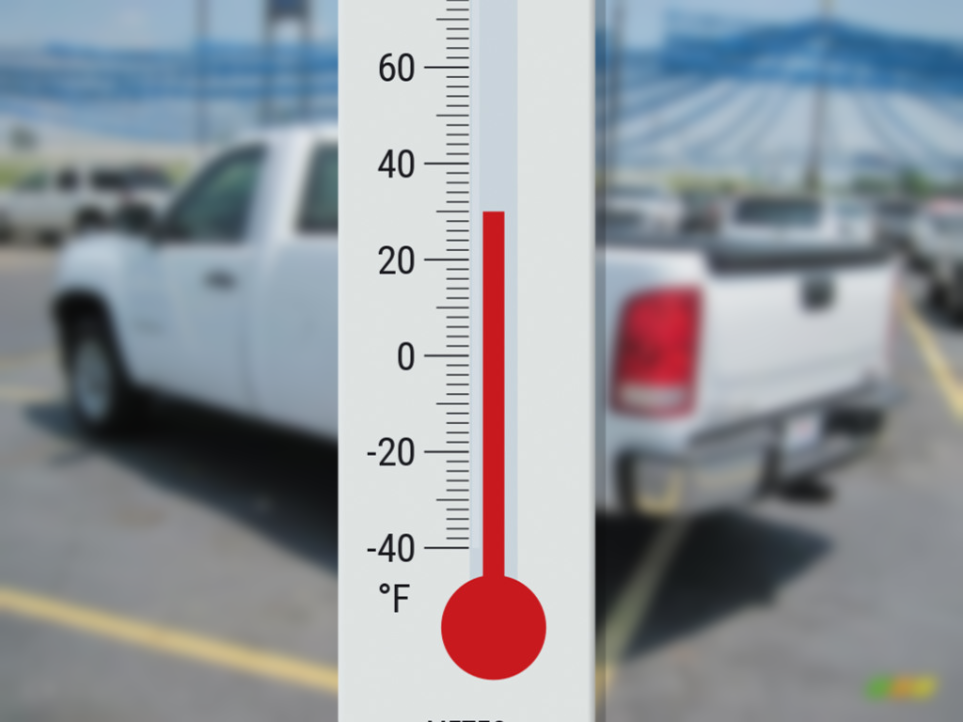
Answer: 30 °F
